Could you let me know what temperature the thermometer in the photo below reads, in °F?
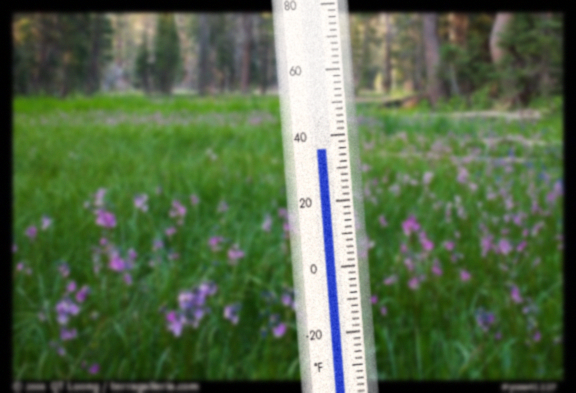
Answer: 36 °F
